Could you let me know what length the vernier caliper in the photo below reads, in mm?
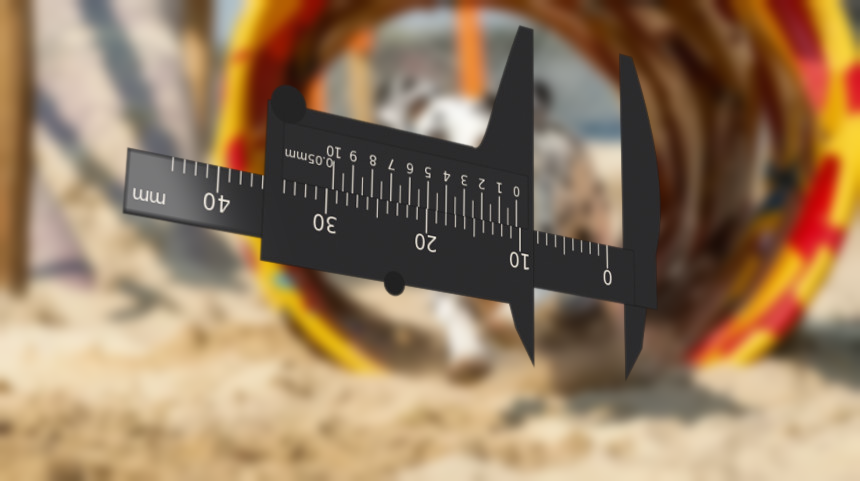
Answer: 10.4 mm
